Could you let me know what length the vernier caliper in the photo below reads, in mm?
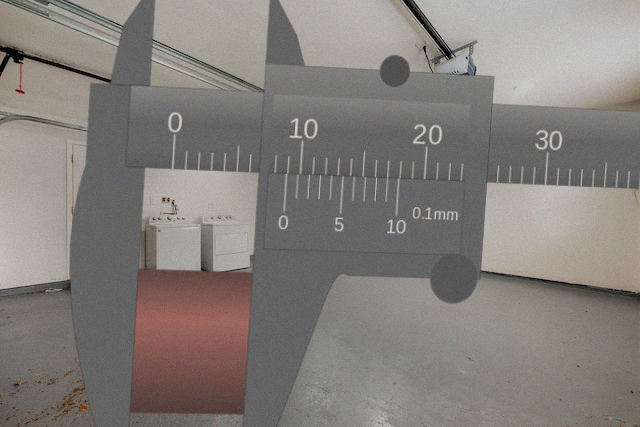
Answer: 8.9 mm
